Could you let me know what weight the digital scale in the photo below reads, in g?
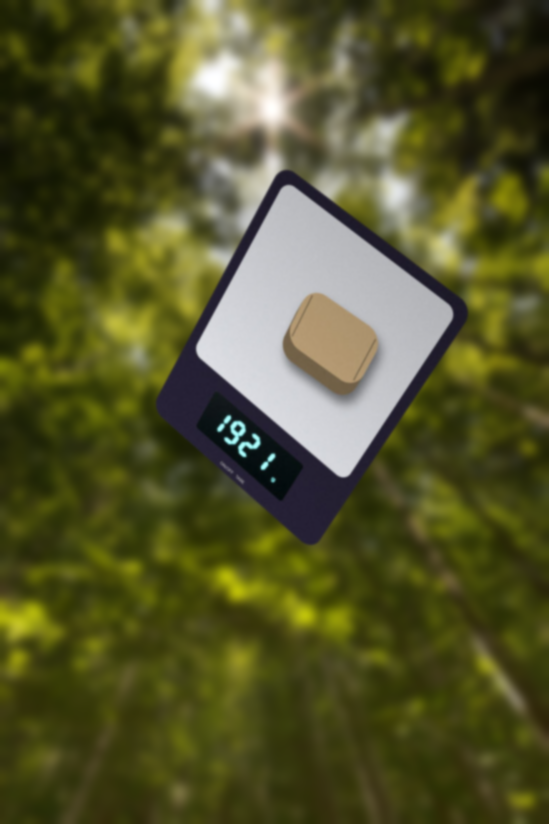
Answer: 1921 g
